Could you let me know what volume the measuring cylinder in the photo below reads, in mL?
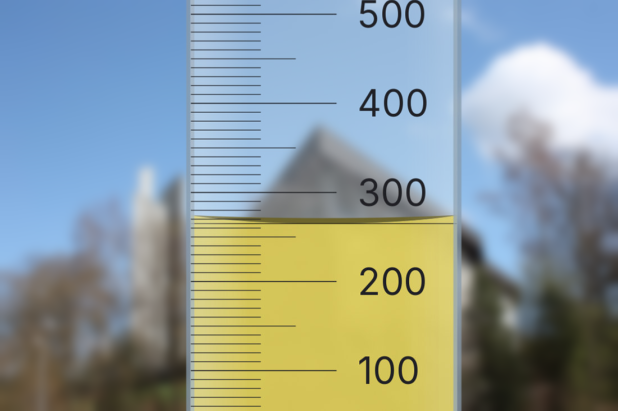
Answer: 265 mL
